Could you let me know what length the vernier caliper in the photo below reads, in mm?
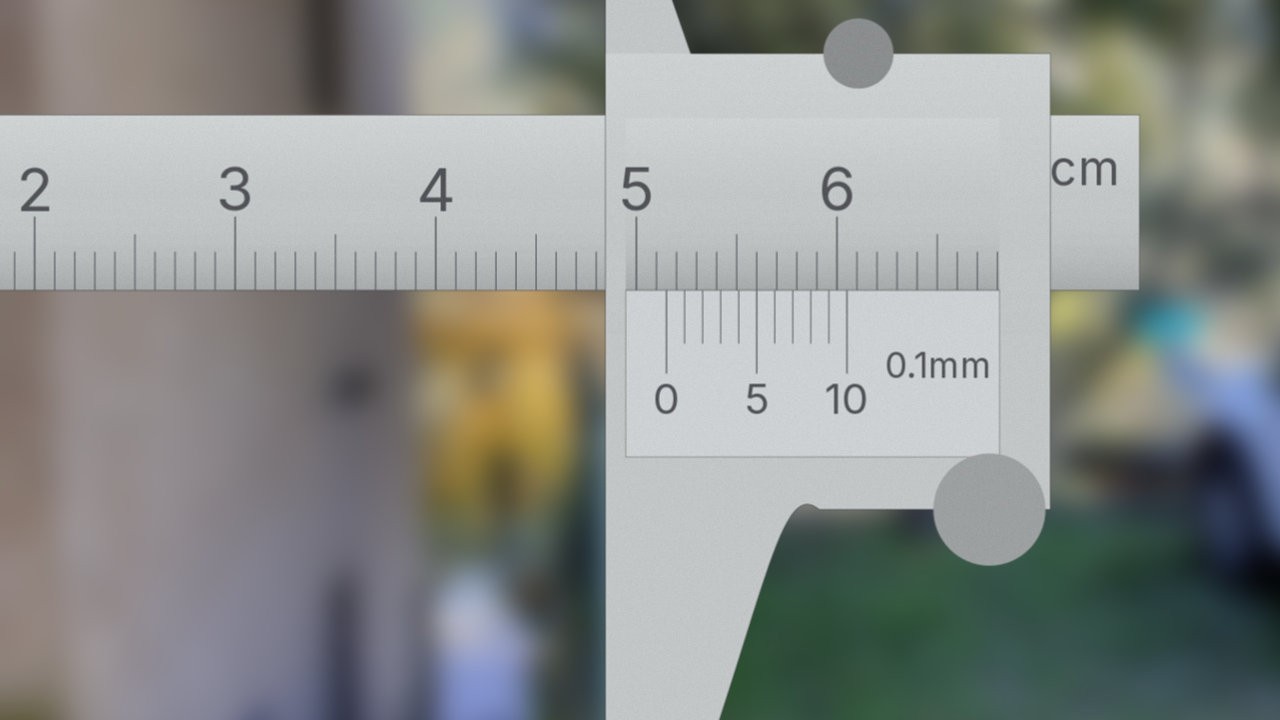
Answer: 51.5 mm
